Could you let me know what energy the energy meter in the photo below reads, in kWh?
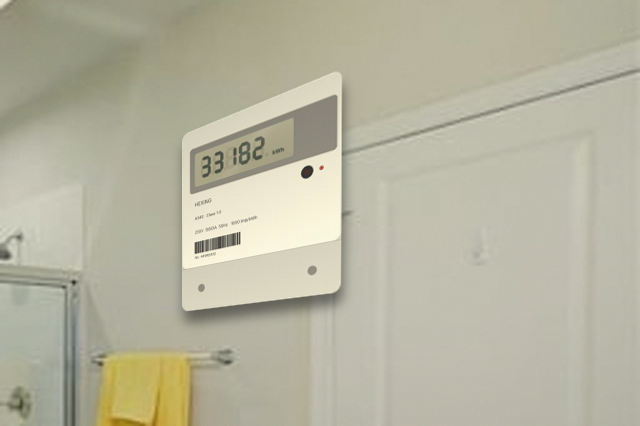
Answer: 33182 kWh
